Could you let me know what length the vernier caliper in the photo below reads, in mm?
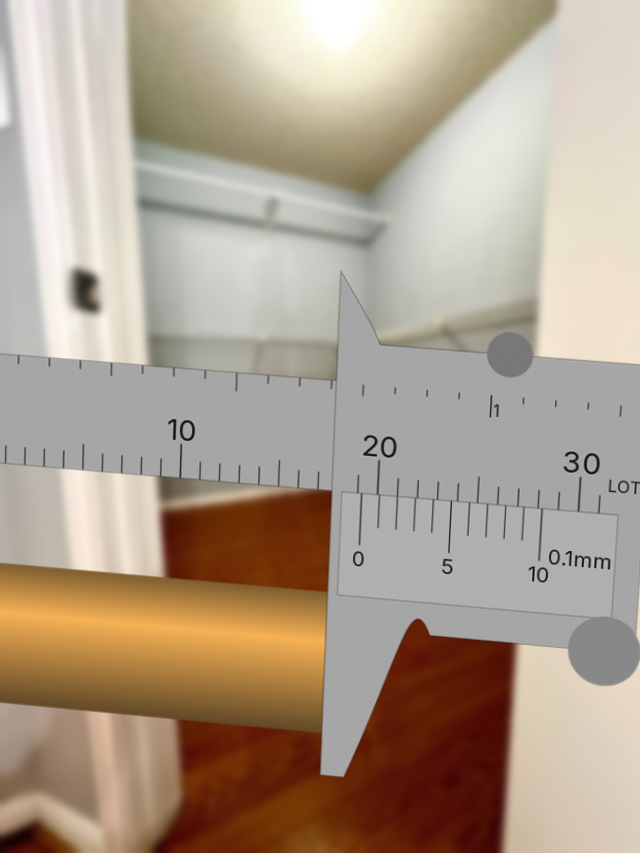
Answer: 19.2 mm
